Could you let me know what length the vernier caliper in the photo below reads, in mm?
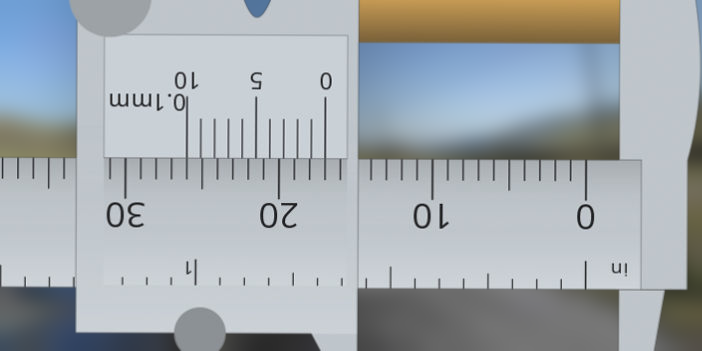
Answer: 17.0 mm
